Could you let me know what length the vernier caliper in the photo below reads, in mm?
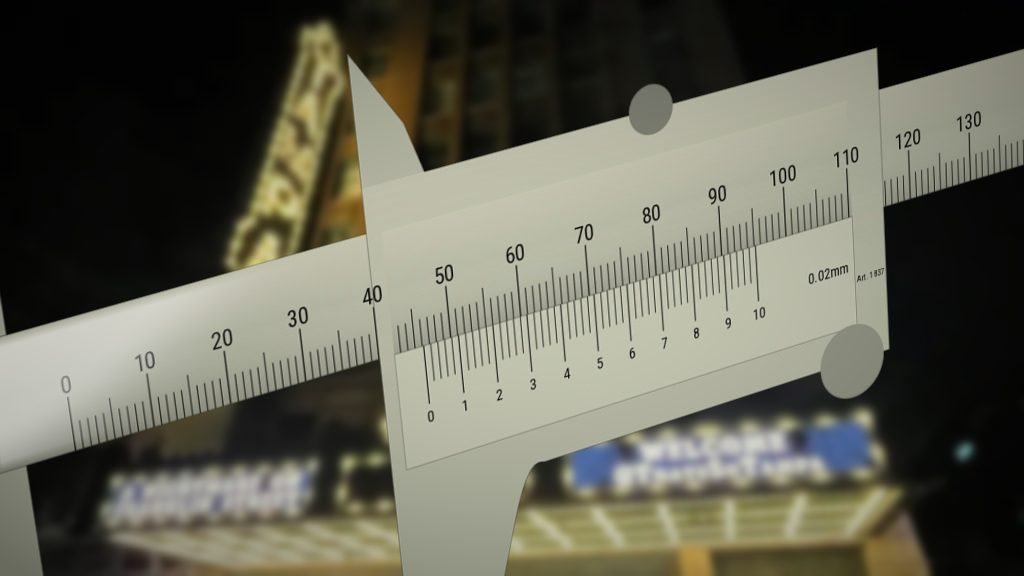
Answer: 46.2 mm
